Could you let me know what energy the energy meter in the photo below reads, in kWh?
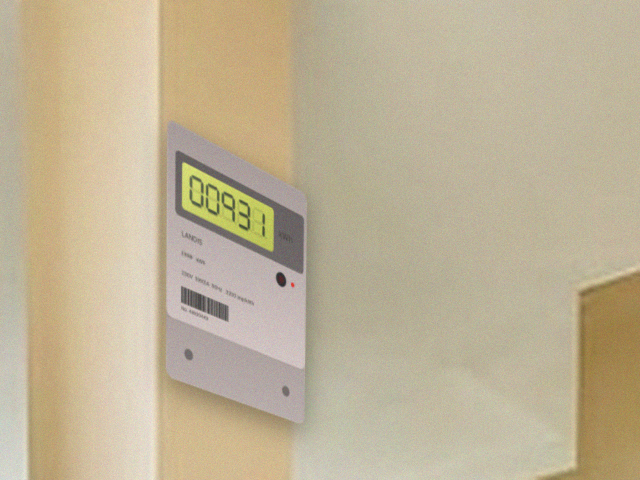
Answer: 931 kWh
